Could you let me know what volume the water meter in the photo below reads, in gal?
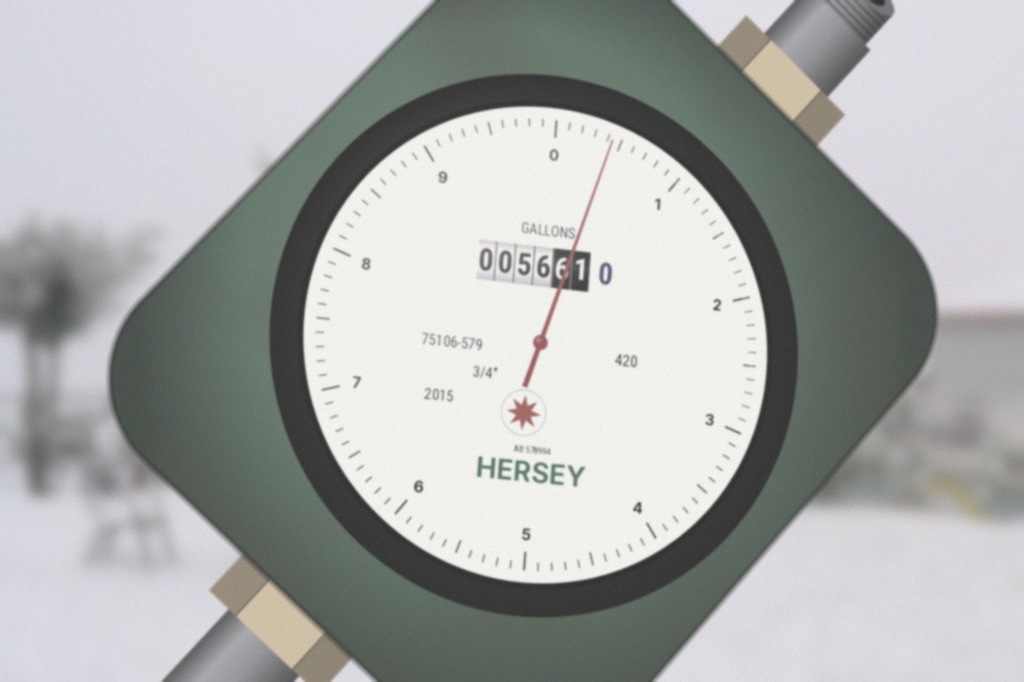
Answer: 56610.4 gal
